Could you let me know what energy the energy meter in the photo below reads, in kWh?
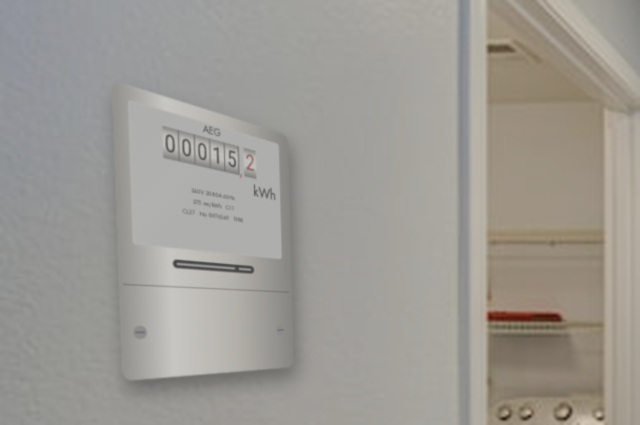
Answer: 15.2 kWh
